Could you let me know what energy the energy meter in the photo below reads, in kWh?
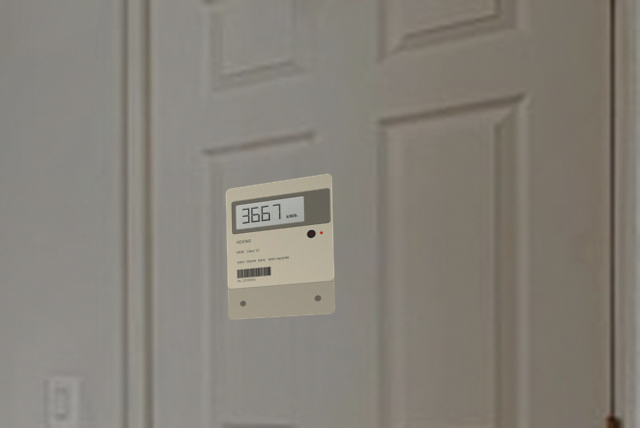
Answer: 3667 kWh
